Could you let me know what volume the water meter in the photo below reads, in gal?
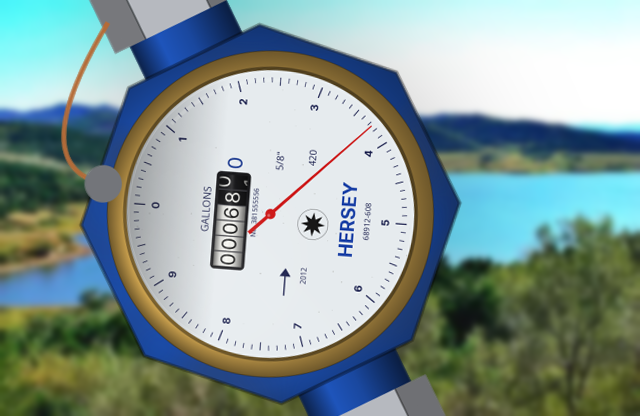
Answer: 6803.7 gal
